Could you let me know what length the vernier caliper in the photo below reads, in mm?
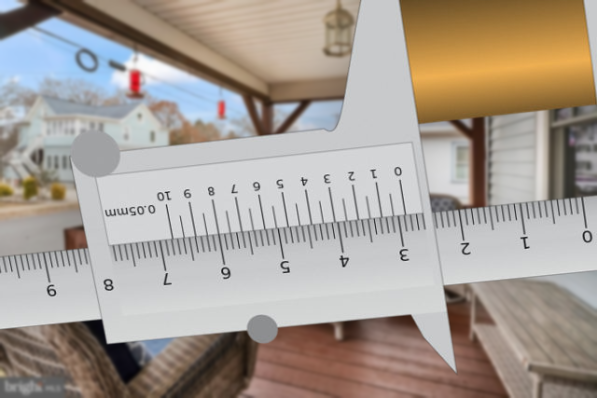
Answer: 28.8 mm
